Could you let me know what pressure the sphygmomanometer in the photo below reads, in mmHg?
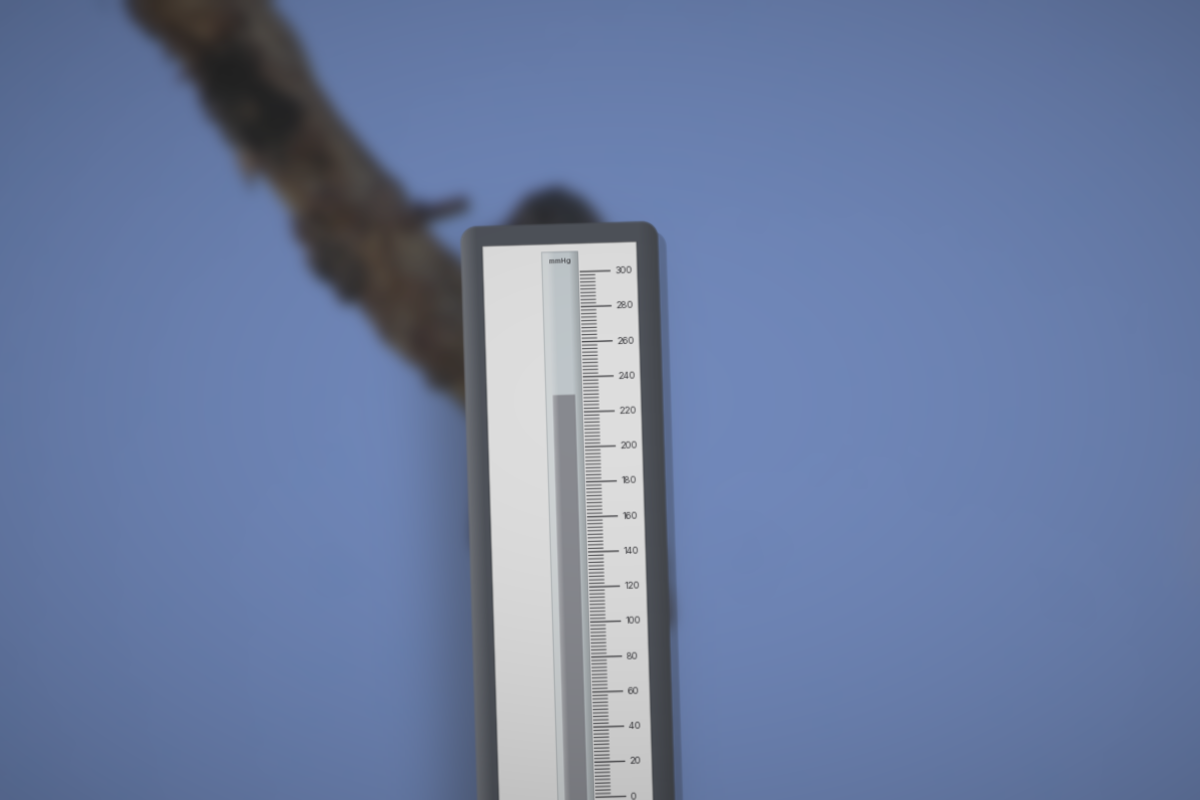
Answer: 230 mmHg
